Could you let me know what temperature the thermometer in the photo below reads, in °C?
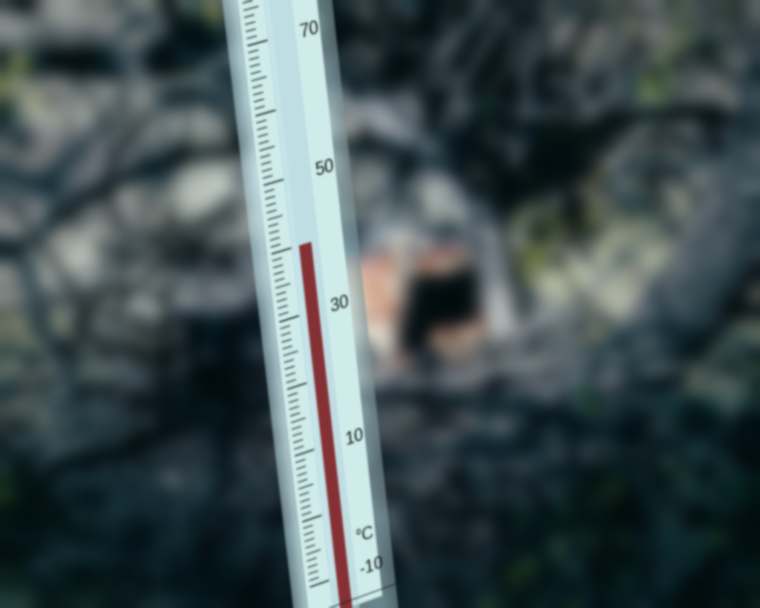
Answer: 40 °C
